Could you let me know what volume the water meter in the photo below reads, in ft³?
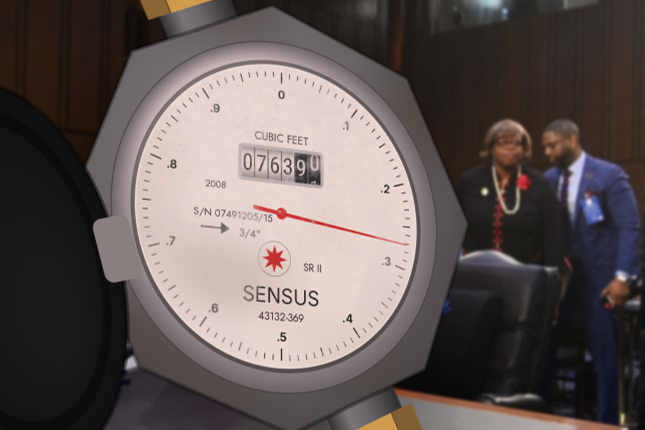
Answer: 76390.27 ft³
